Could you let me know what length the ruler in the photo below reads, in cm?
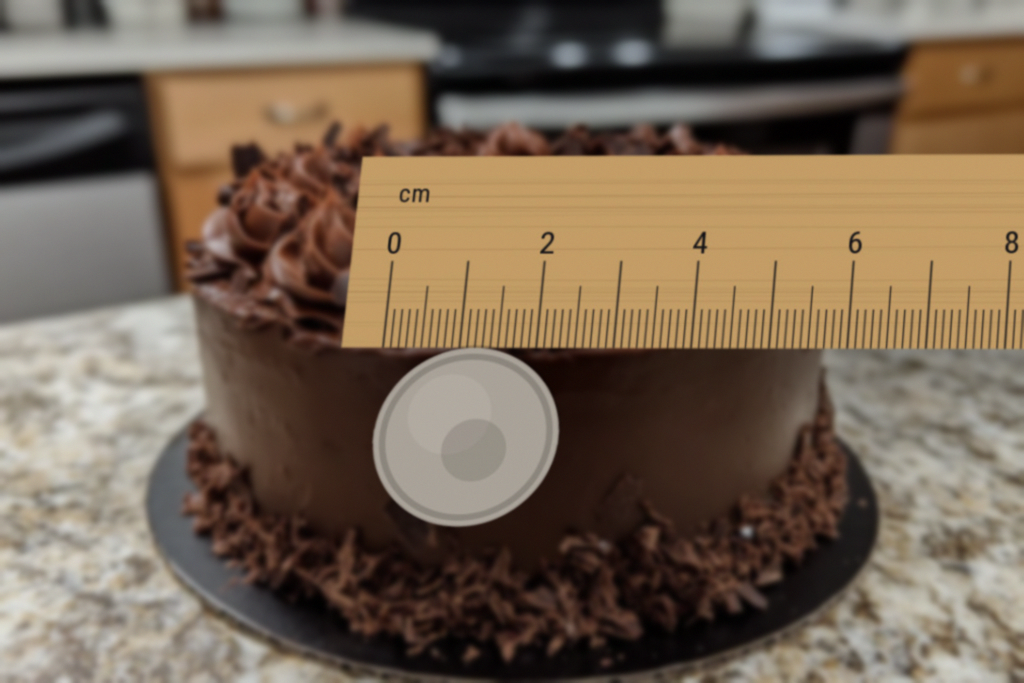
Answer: 2.4 cm
